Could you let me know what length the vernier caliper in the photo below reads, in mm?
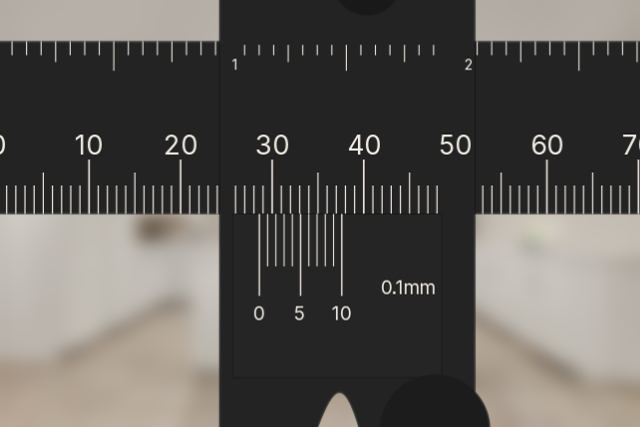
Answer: 28.6 mm
